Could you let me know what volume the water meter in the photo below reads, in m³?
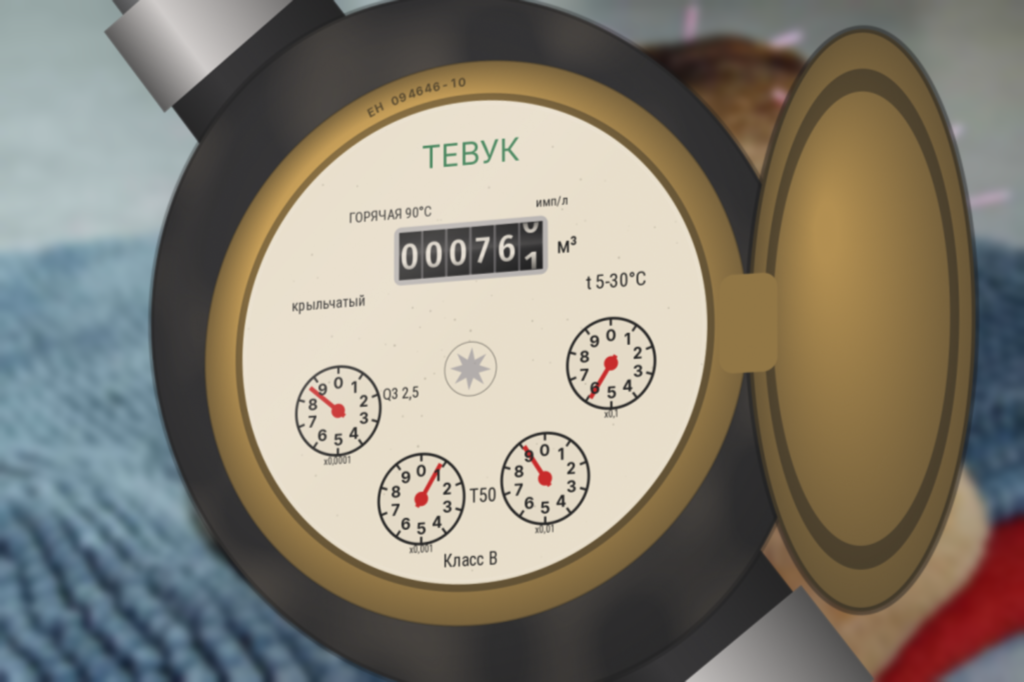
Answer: 760.5908 m³
